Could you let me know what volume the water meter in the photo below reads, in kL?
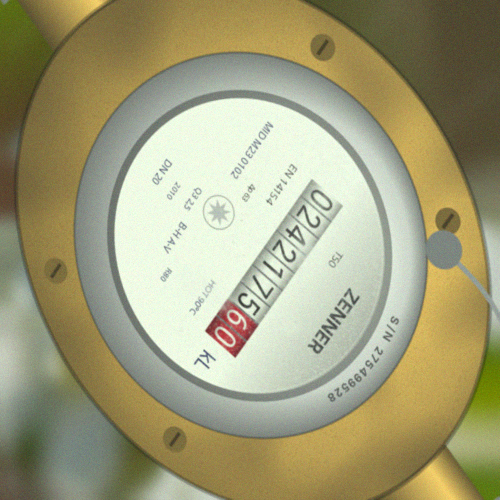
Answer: 242175.60 kL
